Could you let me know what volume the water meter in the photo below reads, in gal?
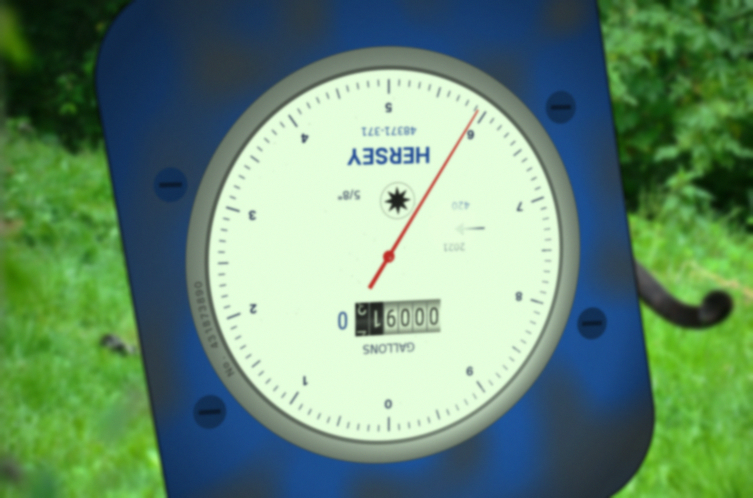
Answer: 9125.9 gal
